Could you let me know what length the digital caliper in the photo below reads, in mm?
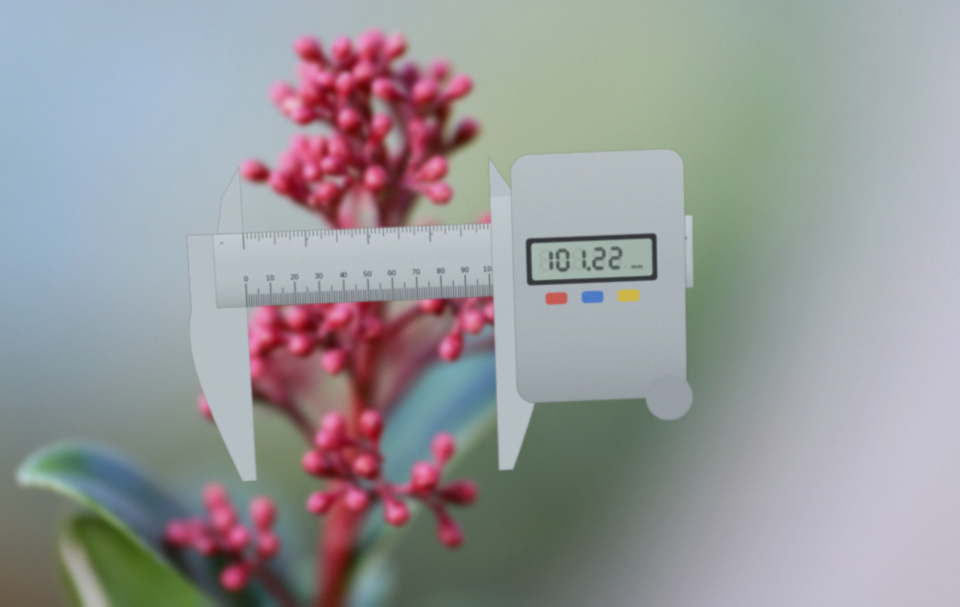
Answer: 101.22 mm
